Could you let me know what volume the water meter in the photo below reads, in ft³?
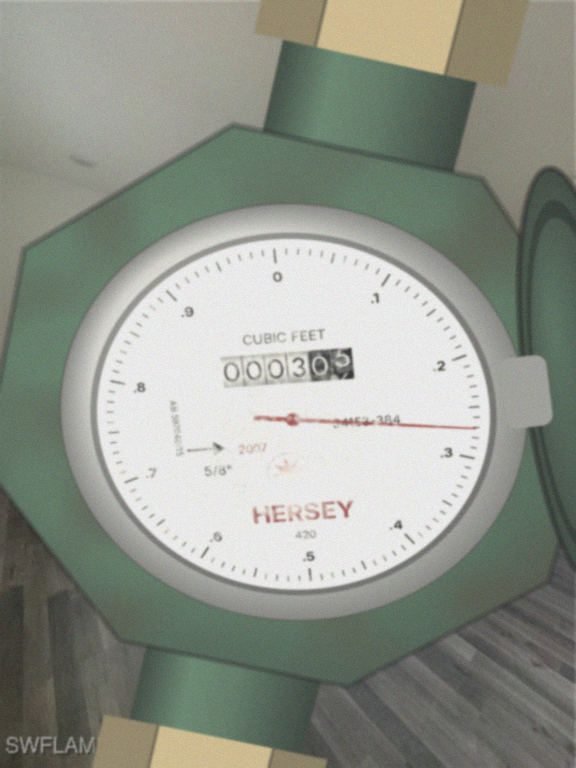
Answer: 305.27 ft³
